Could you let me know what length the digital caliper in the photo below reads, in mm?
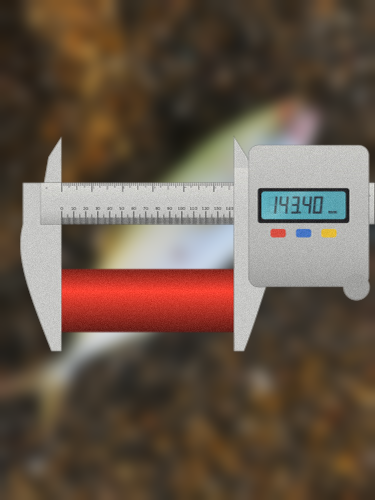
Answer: 143.40 mm
